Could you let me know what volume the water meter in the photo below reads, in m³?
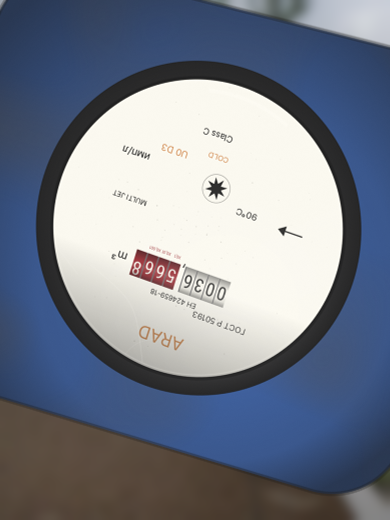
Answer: 36.5668 m³
